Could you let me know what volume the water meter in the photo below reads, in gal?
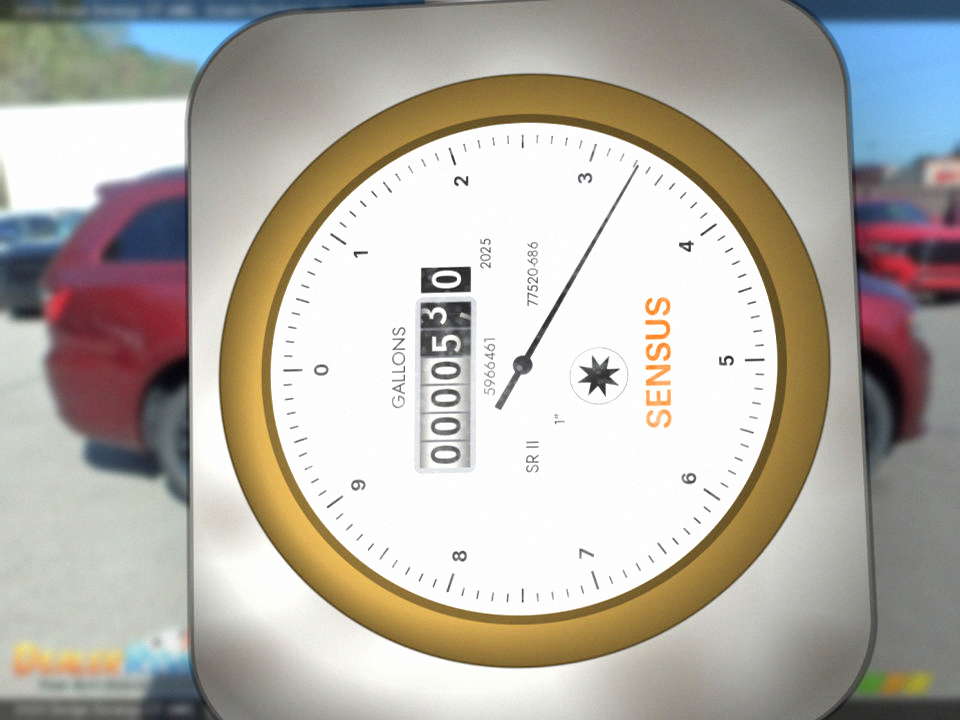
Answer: 533.3 gal
